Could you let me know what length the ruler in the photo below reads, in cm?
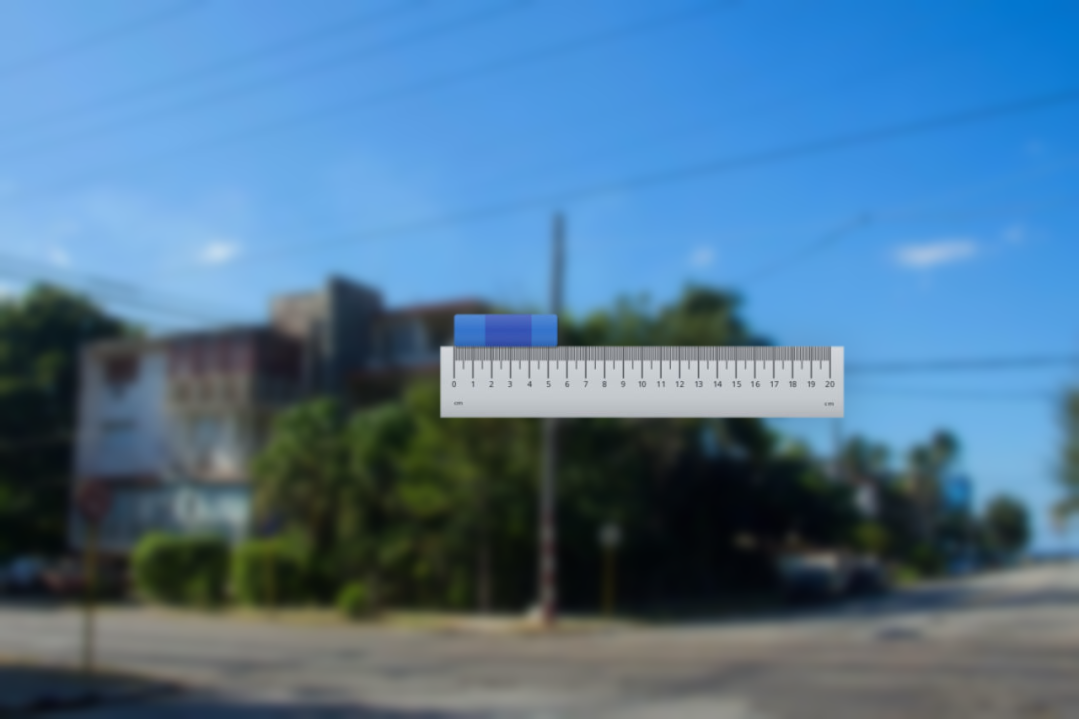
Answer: 5.5 cm
